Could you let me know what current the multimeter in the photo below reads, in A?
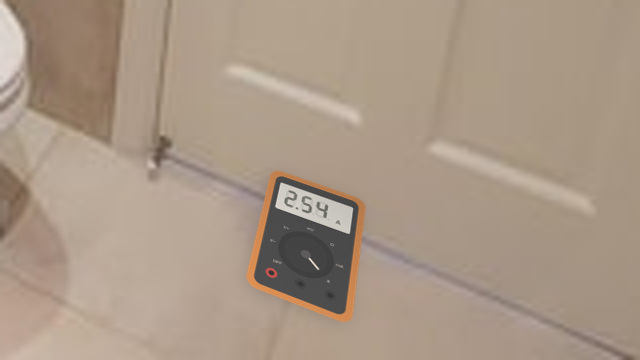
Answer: 2.54 A
